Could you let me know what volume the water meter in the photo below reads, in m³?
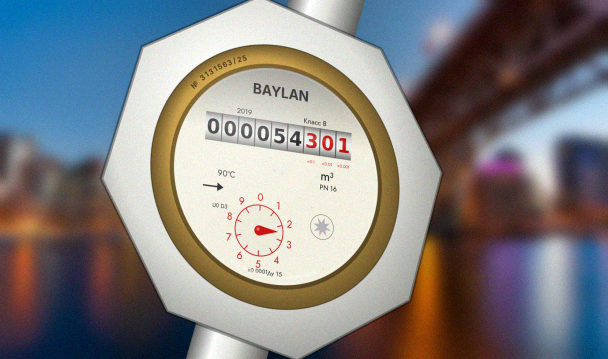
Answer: 54.3012 m³
